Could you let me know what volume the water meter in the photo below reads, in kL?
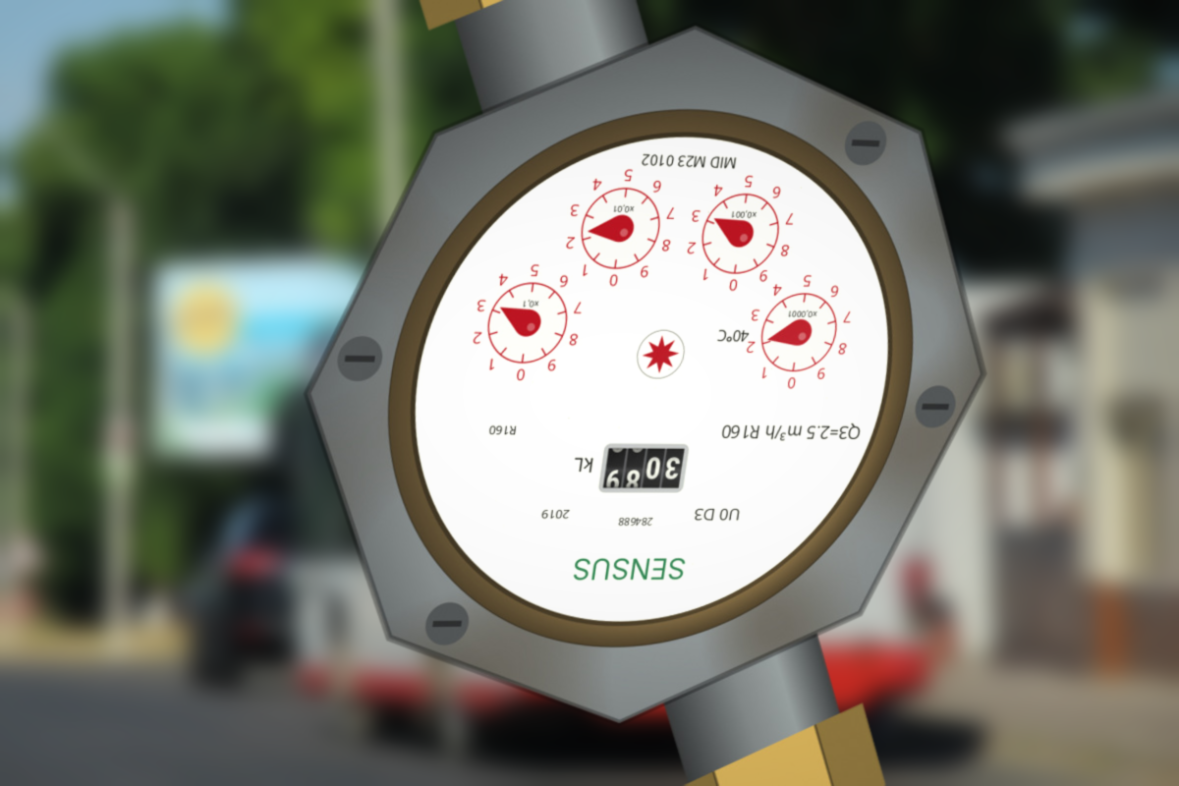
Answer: 3089.3232 kL
